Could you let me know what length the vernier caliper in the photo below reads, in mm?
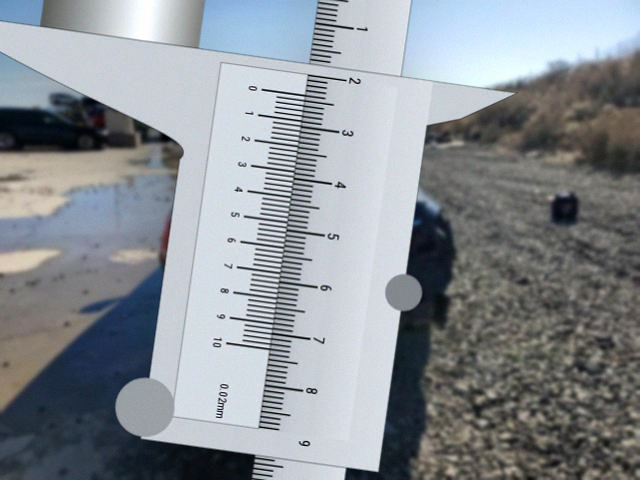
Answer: 24.0 mm
